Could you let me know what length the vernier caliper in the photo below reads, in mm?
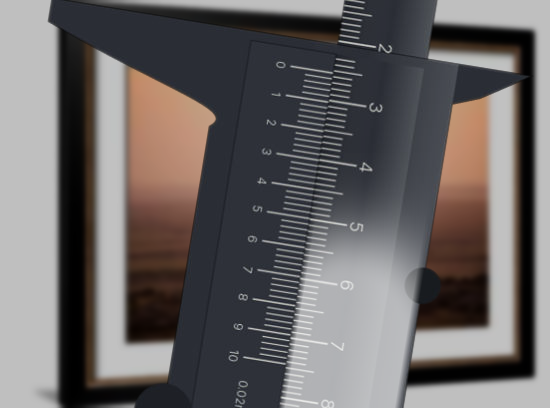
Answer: 25.4 mm
